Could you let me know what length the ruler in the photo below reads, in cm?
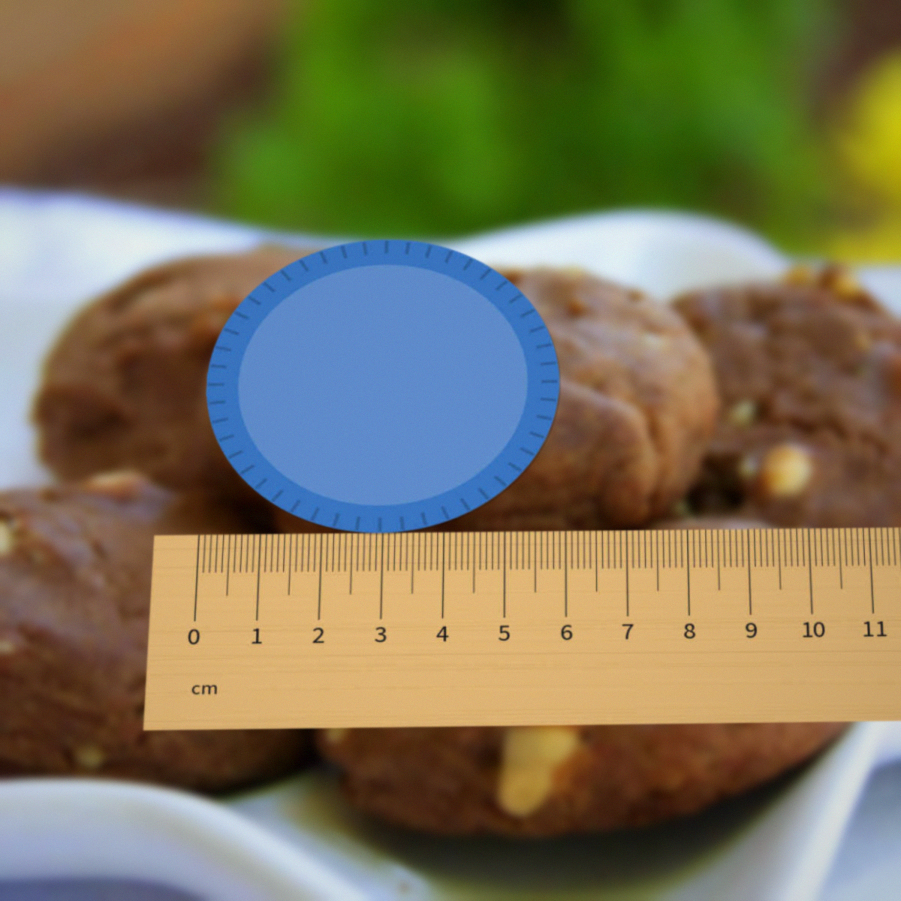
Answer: 5.9 cm
